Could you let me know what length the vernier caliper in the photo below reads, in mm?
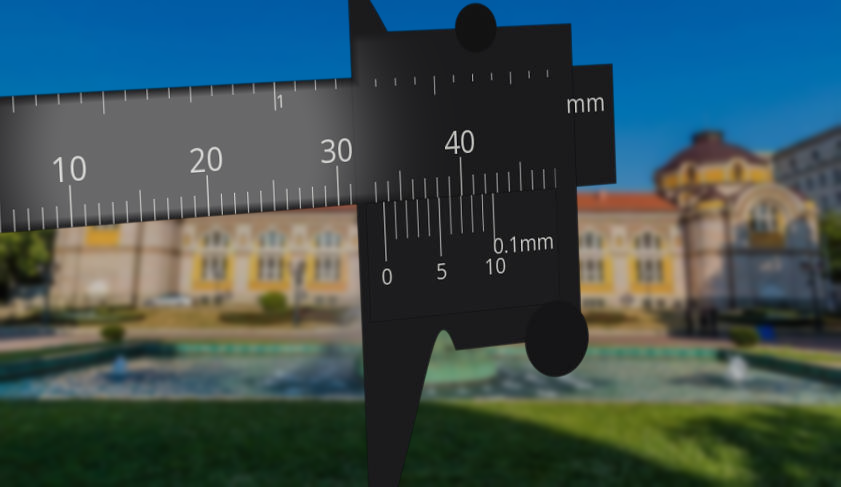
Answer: 33.6 mm
